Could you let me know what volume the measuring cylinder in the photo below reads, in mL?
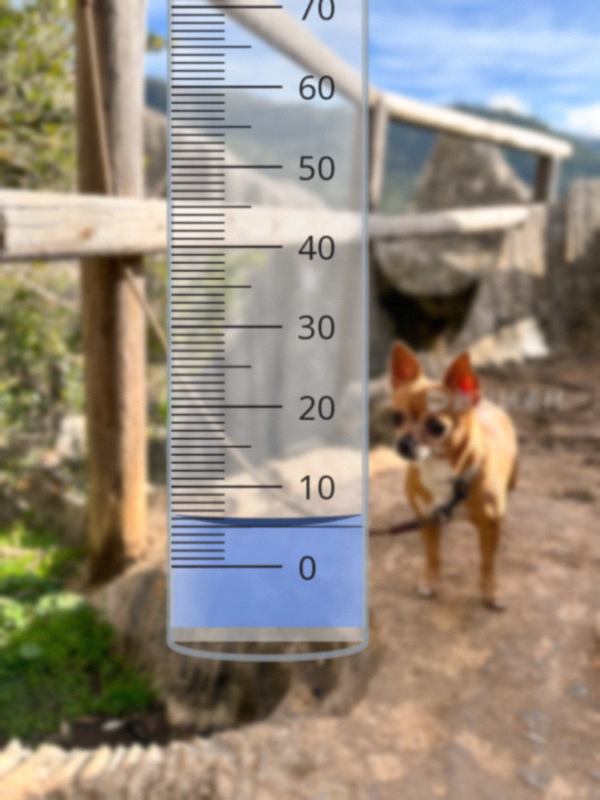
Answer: 5 mL
